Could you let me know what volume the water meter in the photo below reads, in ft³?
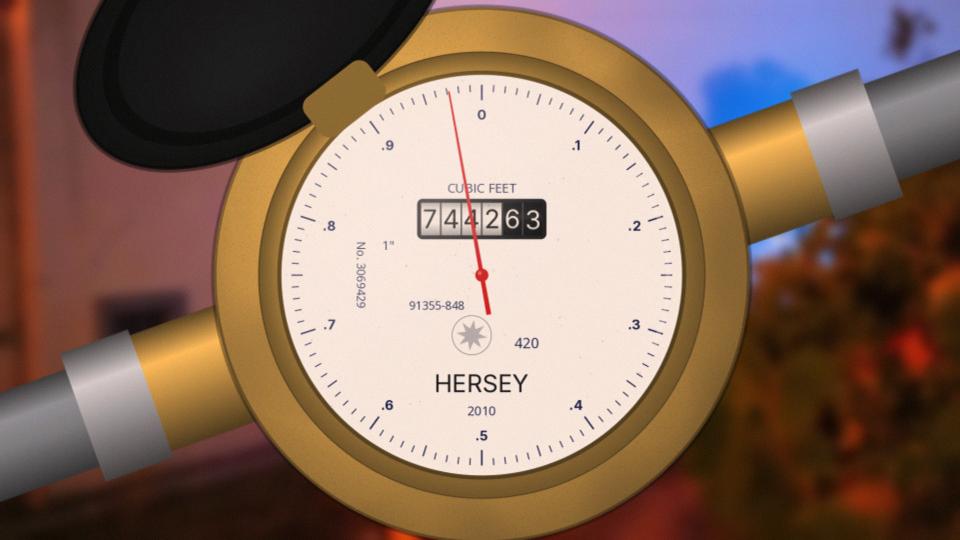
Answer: 744262.97 ft³
